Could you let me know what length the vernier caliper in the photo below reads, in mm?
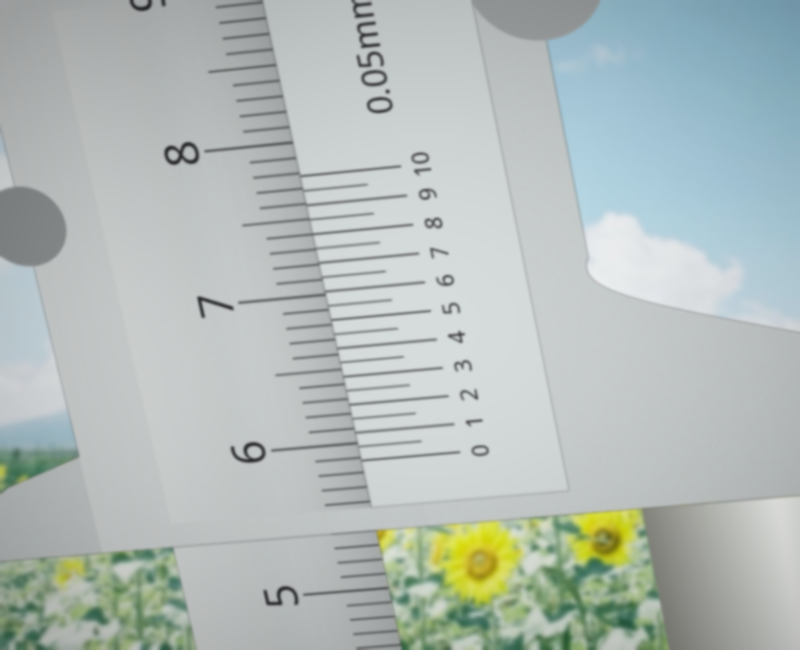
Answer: 58.8 mm
